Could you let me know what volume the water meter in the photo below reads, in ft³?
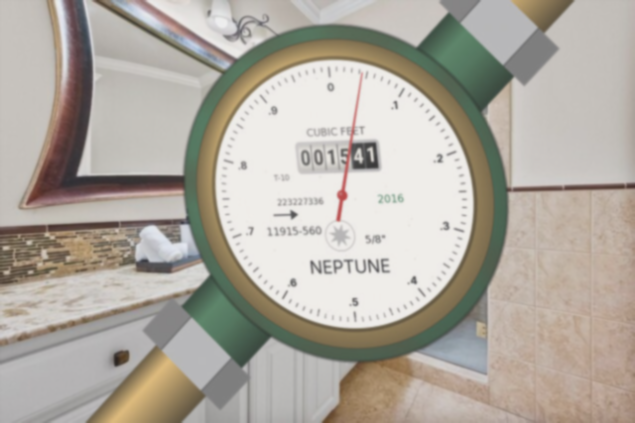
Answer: 1541.04 ft³
